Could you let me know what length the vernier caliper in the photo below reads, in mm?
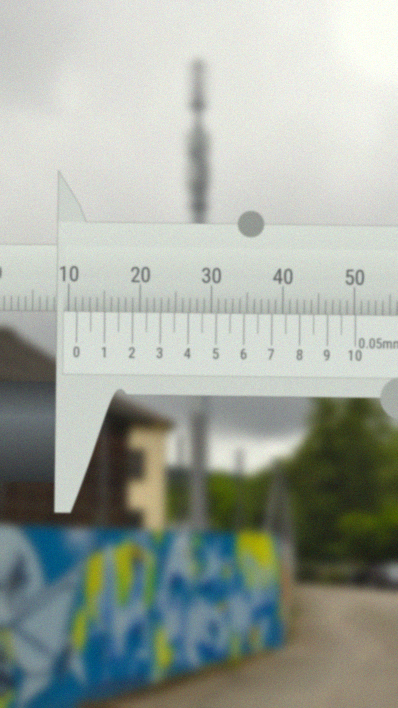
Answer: 11.2 mm
